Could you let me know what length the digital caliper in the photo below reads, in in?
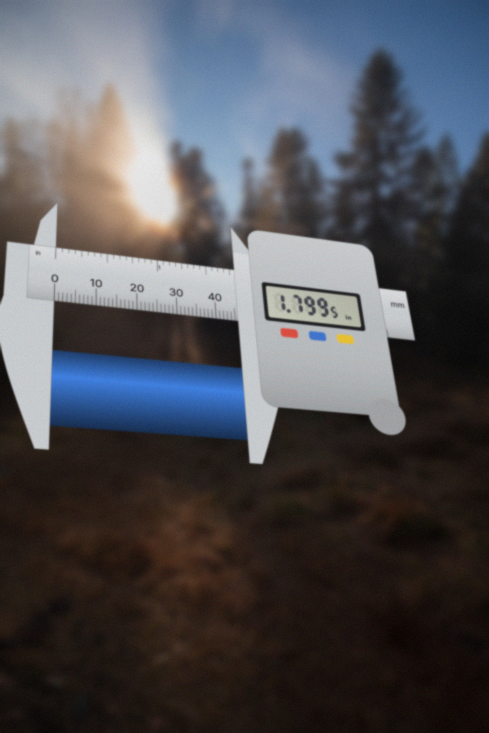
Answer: 1.7995 in
